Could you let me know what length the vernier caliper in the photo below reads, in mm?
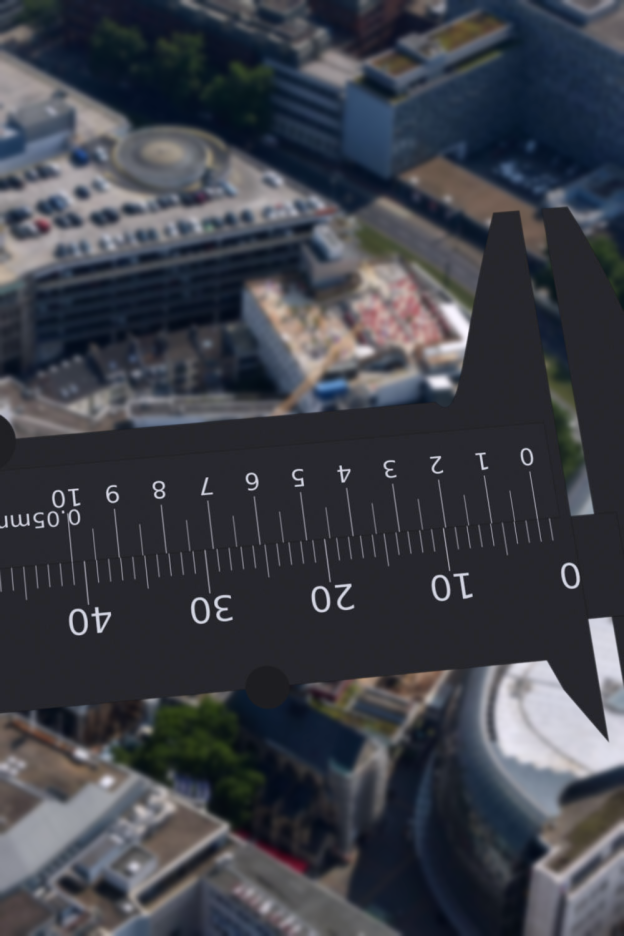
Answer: 2.0 mm
